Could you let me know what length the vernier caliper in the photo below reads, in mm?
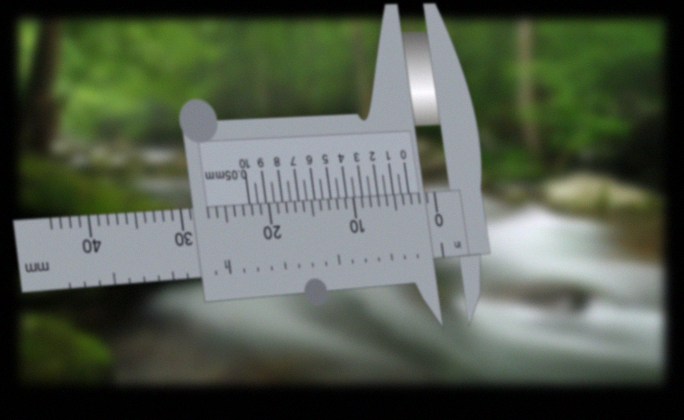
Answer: 3.2 mm
